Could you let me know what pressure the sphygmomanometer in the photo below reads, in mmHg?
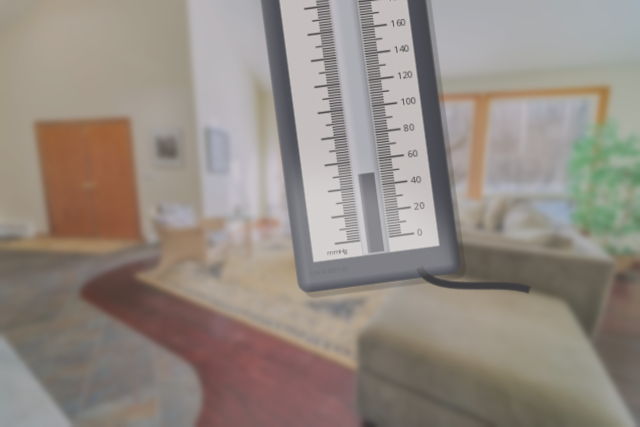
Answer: 50 mmHg
